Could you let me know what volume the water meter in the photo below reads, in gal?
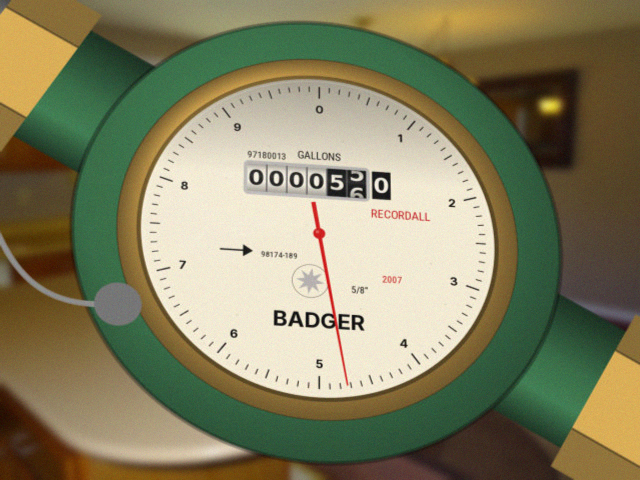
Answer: 554.7 gal
